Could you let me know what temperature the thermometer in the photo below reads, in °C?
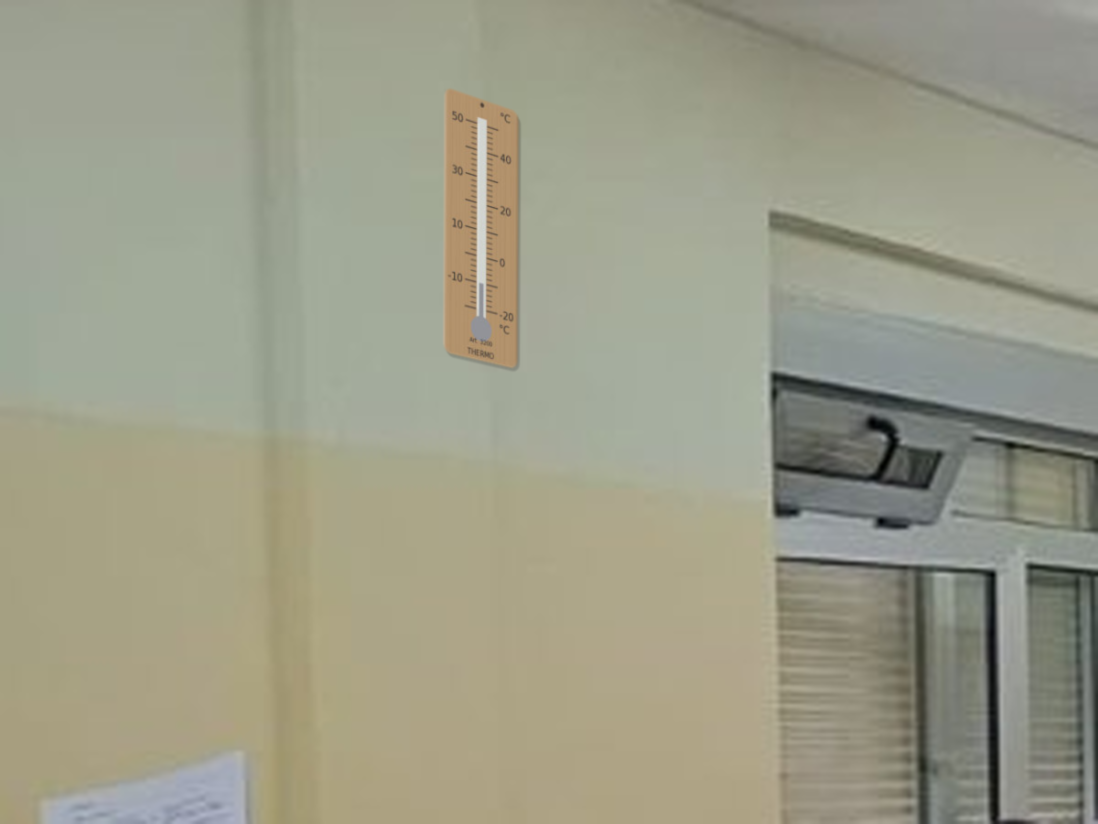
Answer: -10 °C
